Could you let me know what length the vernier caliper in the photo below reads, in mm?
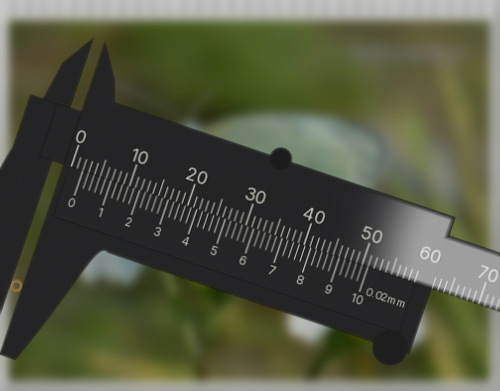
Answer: 2.0 mm
